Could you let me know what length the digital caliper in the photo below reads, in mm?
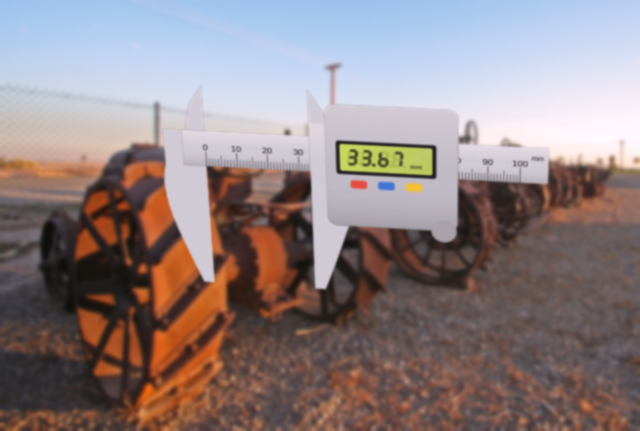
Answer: 33.67 mm
